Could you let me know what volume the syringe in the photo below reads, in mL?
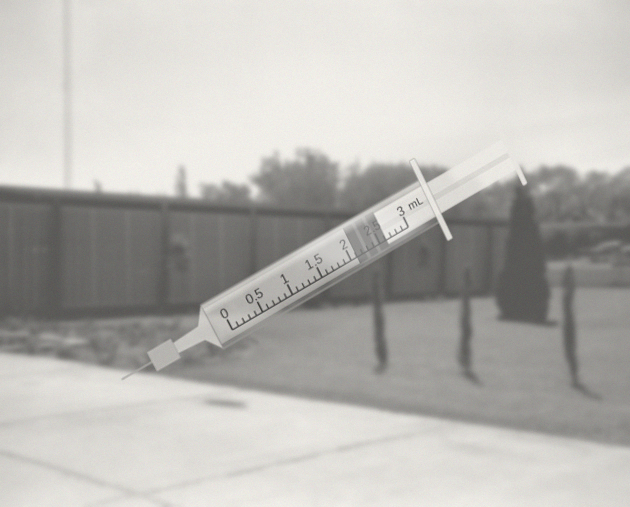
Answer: 2.1 mL
